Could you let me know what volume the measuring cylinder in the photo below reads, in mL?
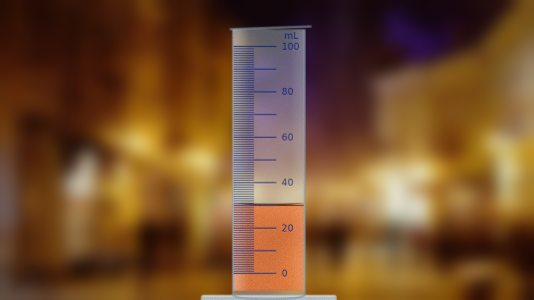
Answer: 30 mL
